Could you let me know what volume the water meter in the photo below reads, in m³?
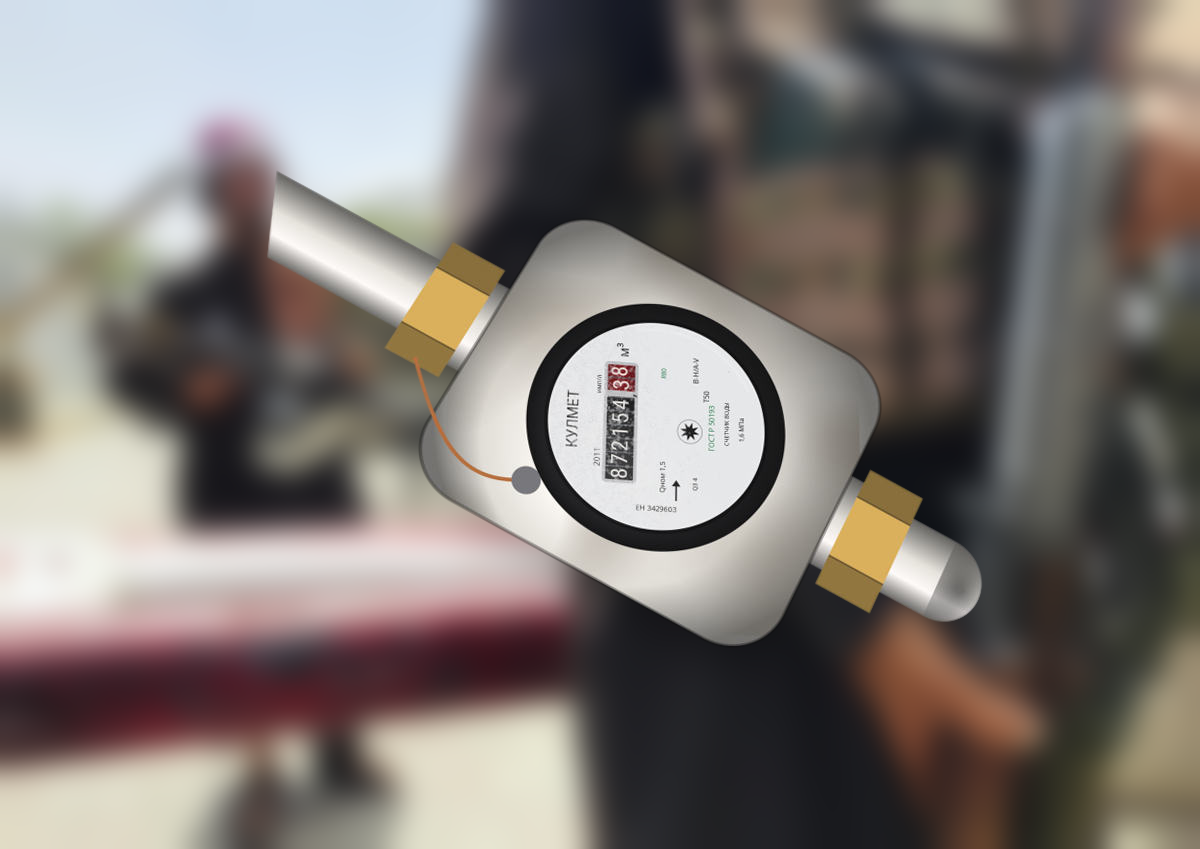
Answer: 872154.38 m³
